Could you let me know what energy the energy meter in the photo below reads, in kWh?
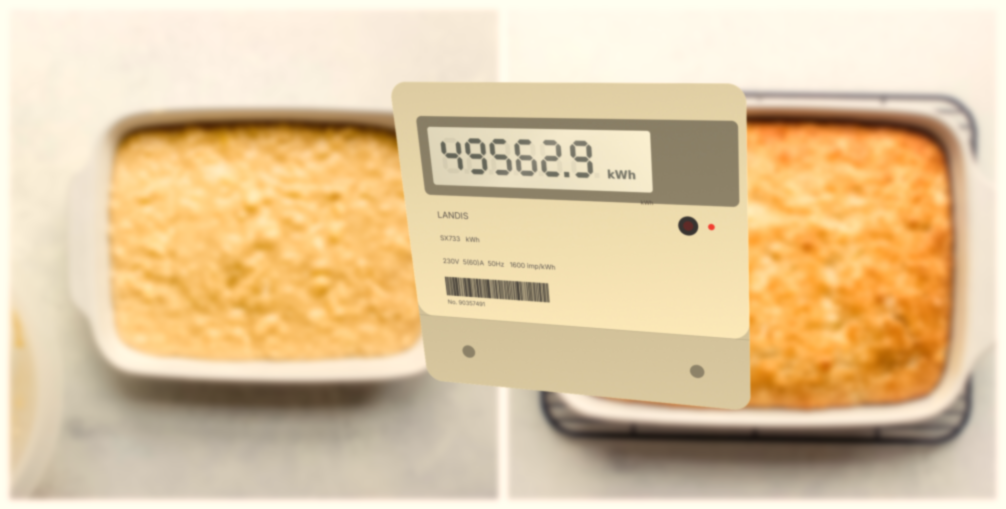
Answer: 49562.9 kWh
